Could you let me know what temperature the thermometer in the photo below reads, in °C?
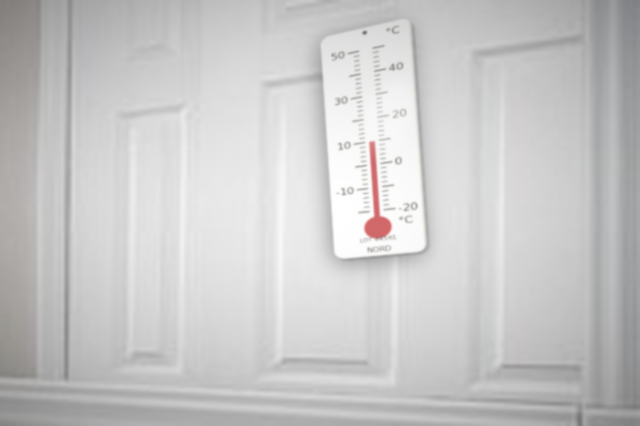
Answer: 10 °C
